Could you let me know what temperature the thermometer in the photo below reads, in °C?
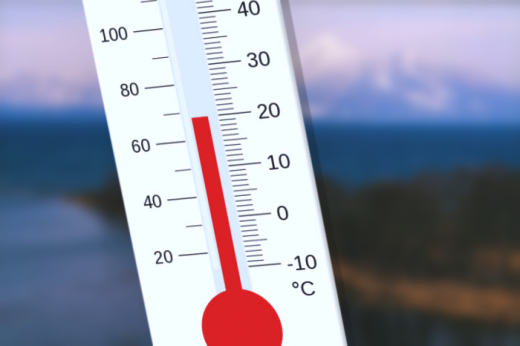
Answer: 20 °C
